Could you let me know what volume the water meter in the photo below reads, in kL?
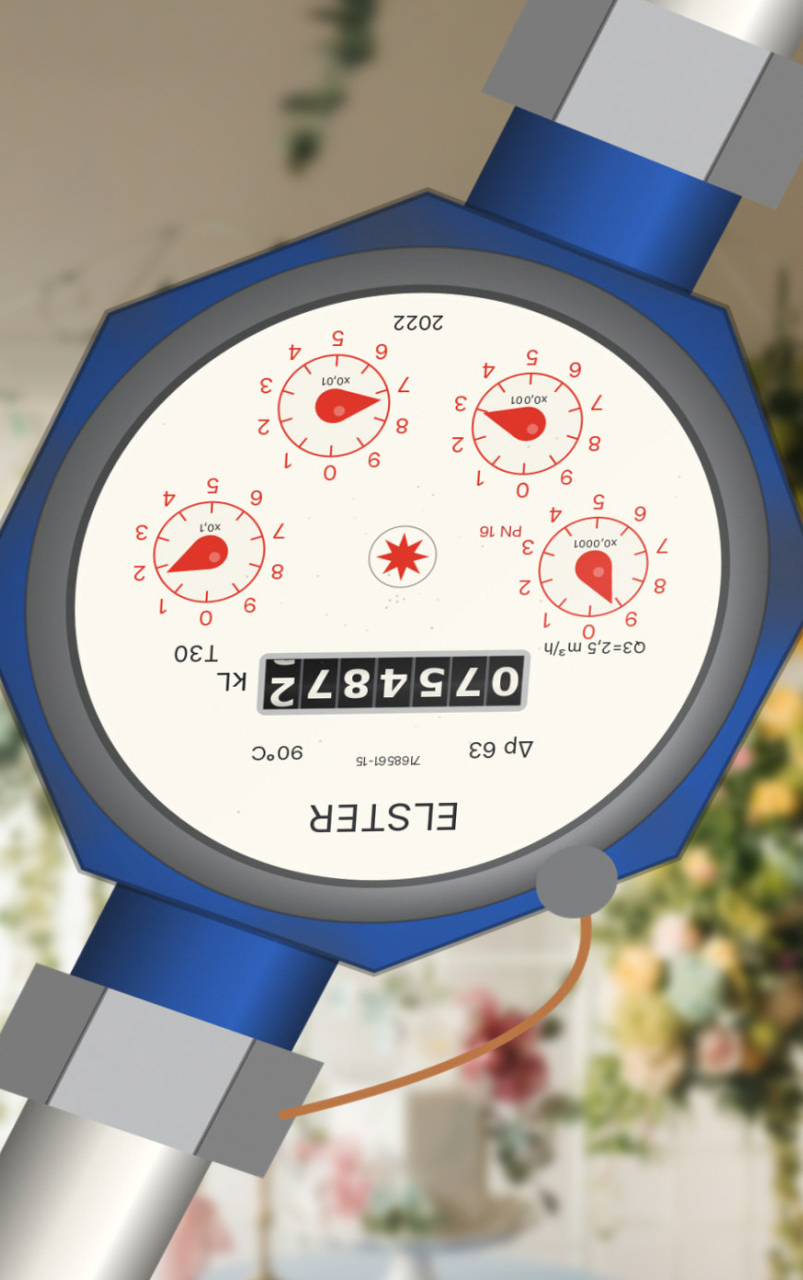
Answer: 754872.1729 kL
